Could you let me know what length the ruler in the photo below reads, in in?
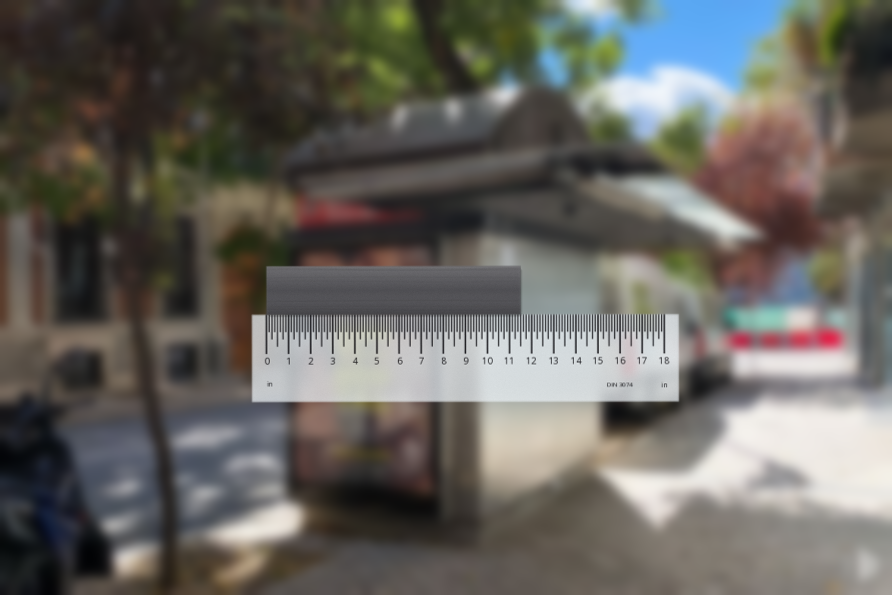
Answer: 11.5 in
